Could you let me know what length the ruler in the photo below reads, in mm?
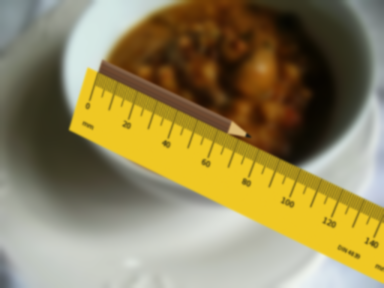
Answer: 75 mm
